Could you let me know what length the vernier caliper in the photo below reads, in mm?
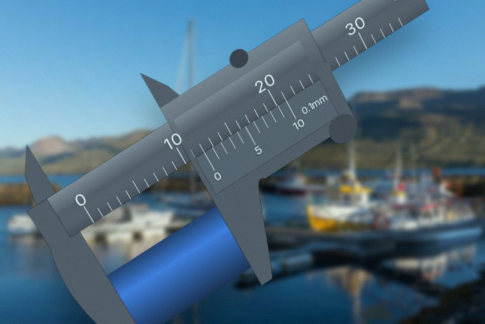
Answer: 12.0 mm
